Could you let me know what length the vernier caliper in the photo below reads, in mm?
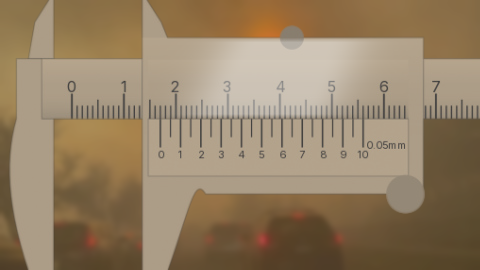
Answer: 17.0 mm
